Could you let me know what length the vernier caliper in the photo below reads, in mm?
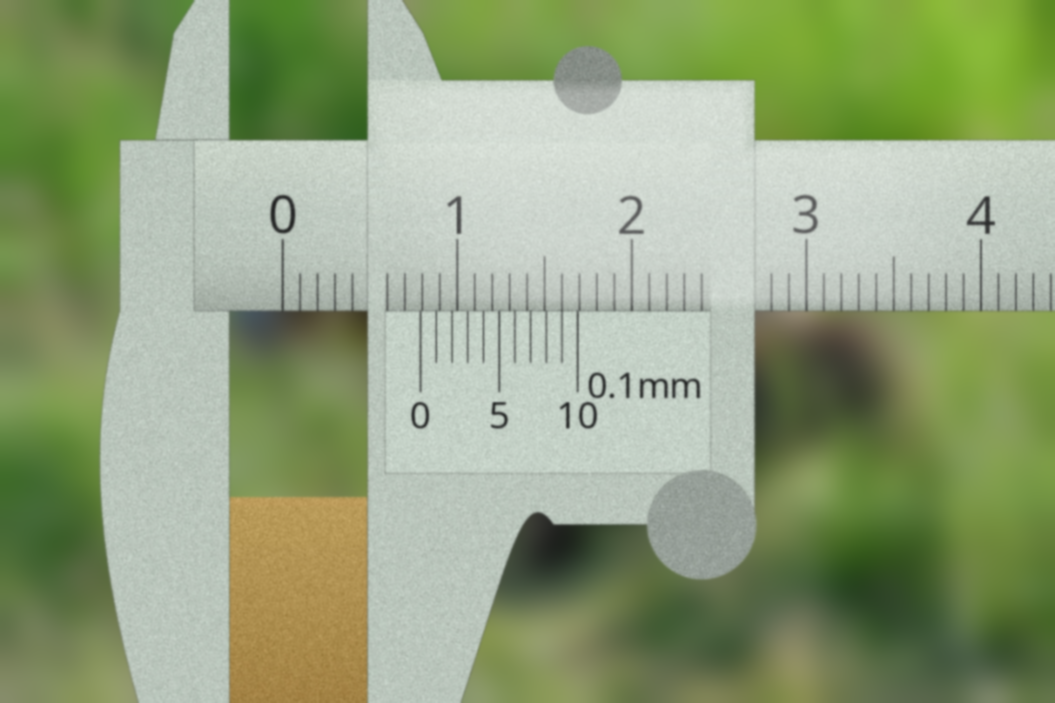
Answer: 7.9 mm
